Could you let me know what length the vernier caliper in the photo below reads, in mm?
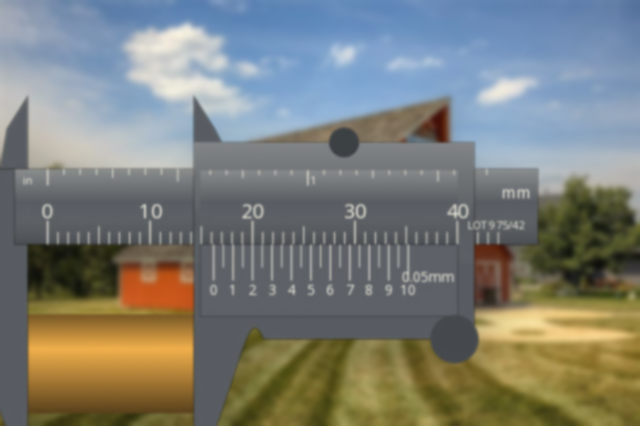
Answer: 16.2 mm
